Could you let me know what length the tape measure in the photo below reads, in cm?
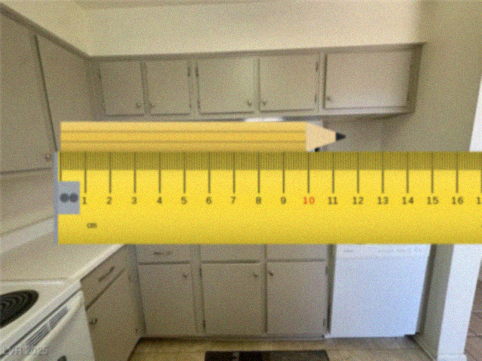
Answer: 11.5 cm
